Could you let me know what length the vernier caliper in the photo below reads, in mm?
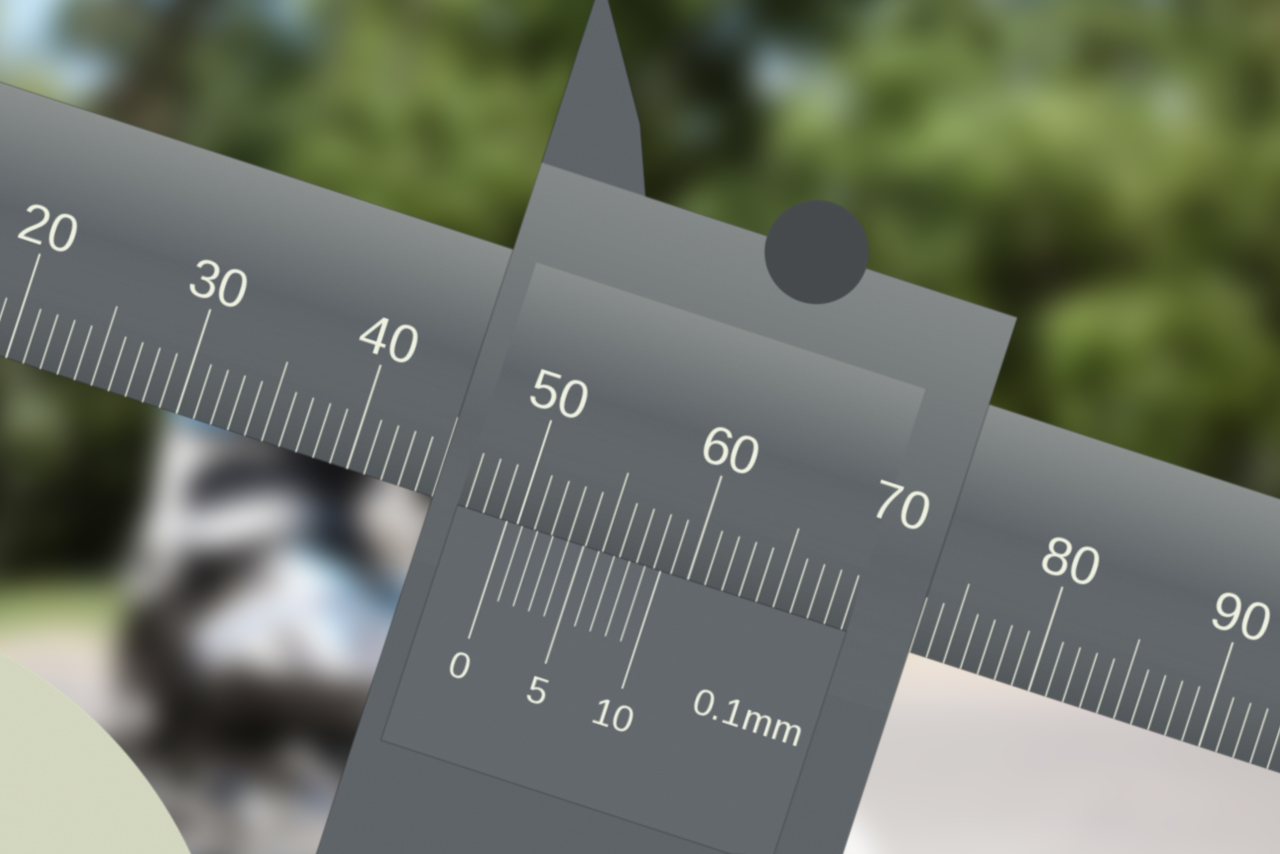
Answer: 49.4 mm
